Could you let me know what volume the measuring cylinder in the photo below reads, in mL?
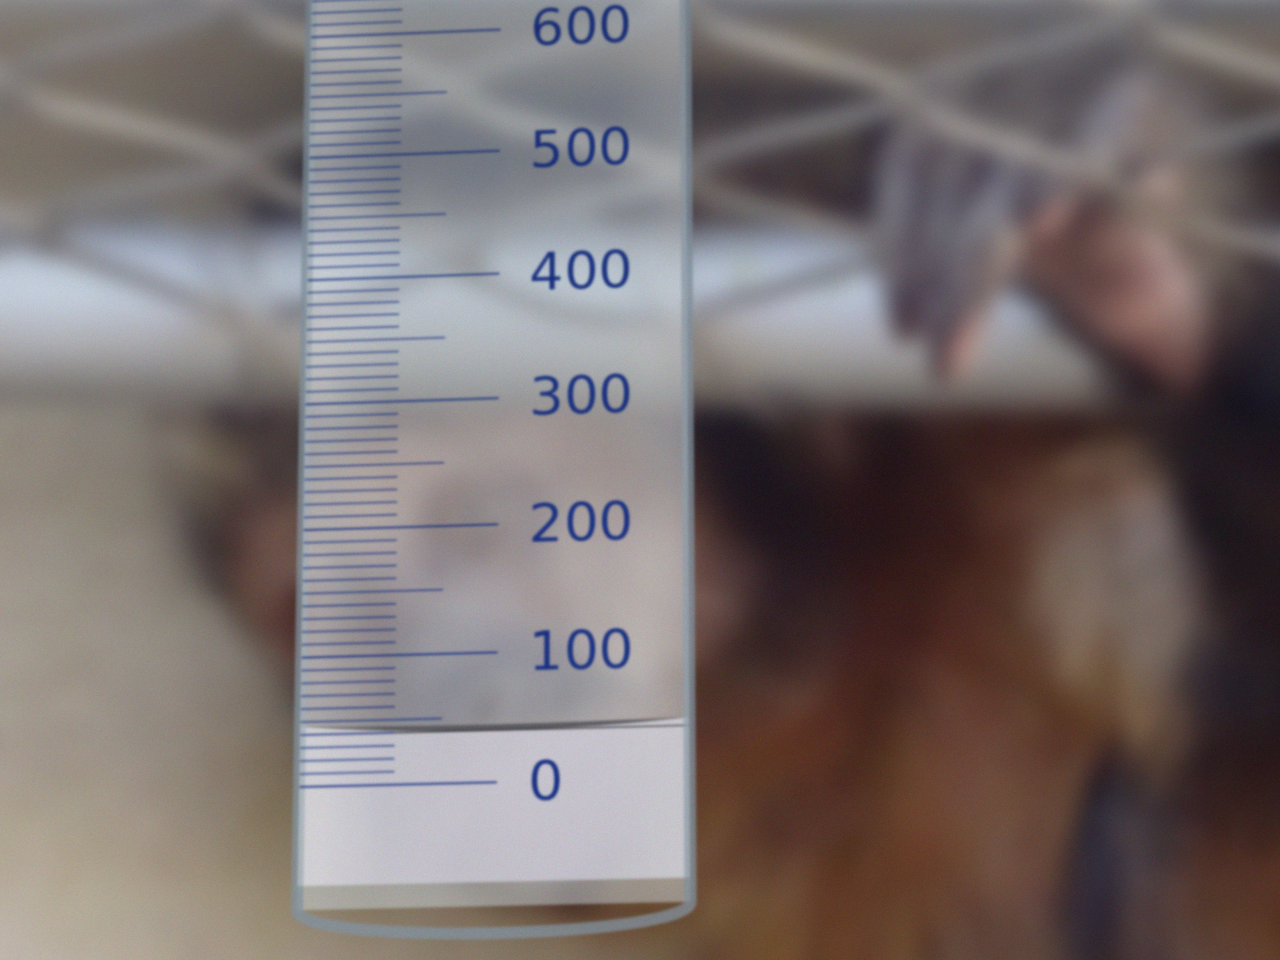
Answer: 40 mL
